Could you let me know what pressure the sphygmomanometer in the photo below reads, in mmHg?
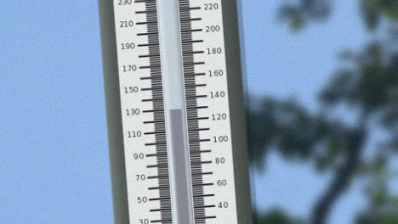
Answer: 130 mmHg
